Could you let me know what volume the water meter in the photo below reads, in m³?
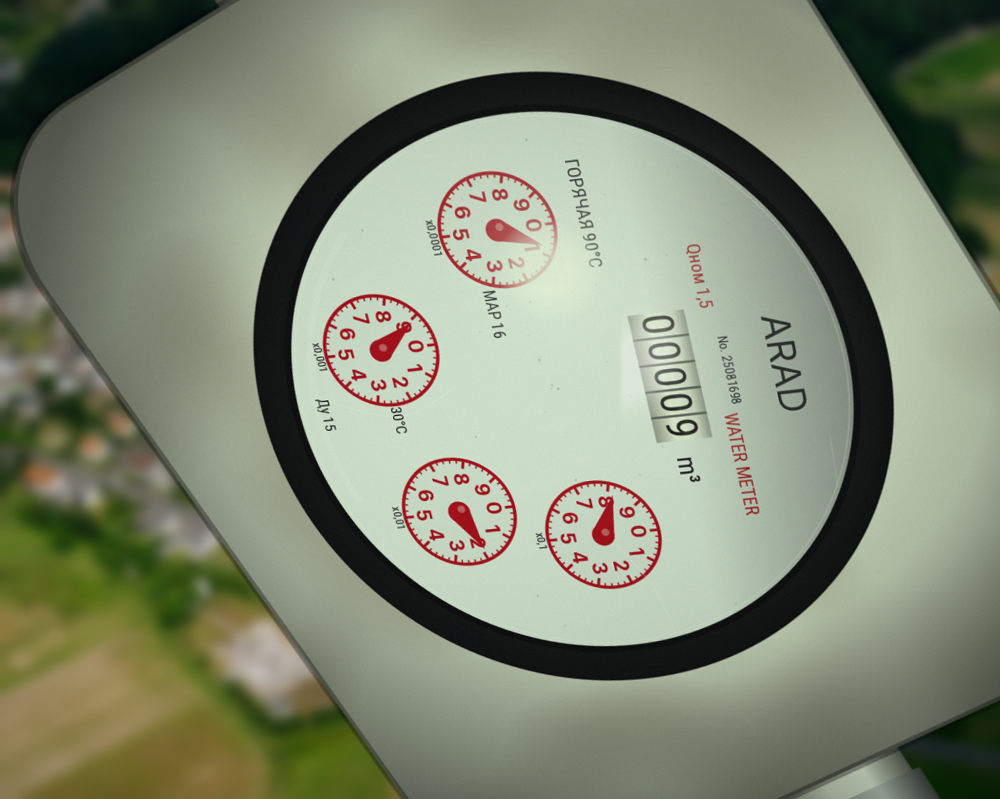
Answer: 9.8190 m³
